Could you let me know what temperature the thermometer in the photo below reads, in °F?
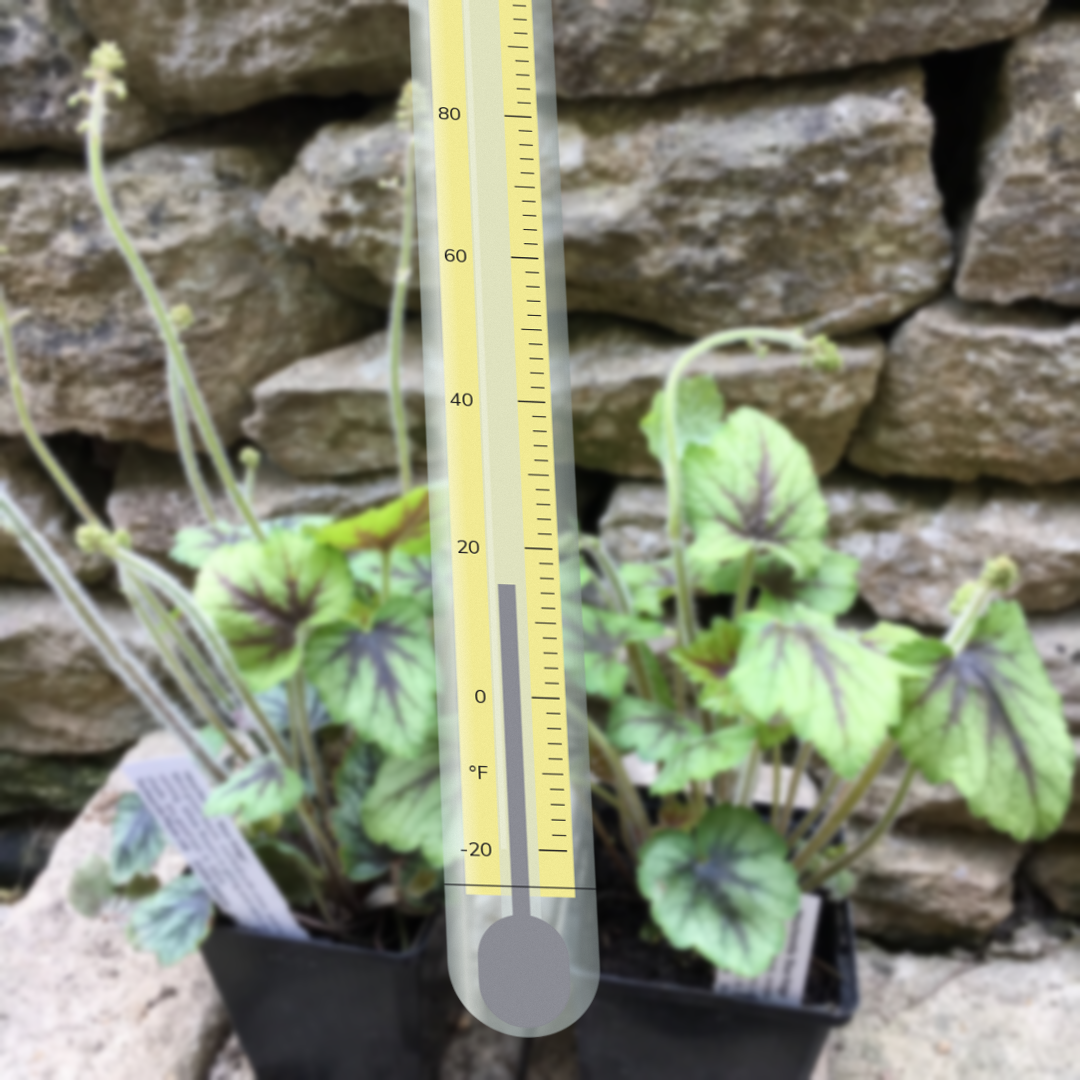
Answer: 15 °F
